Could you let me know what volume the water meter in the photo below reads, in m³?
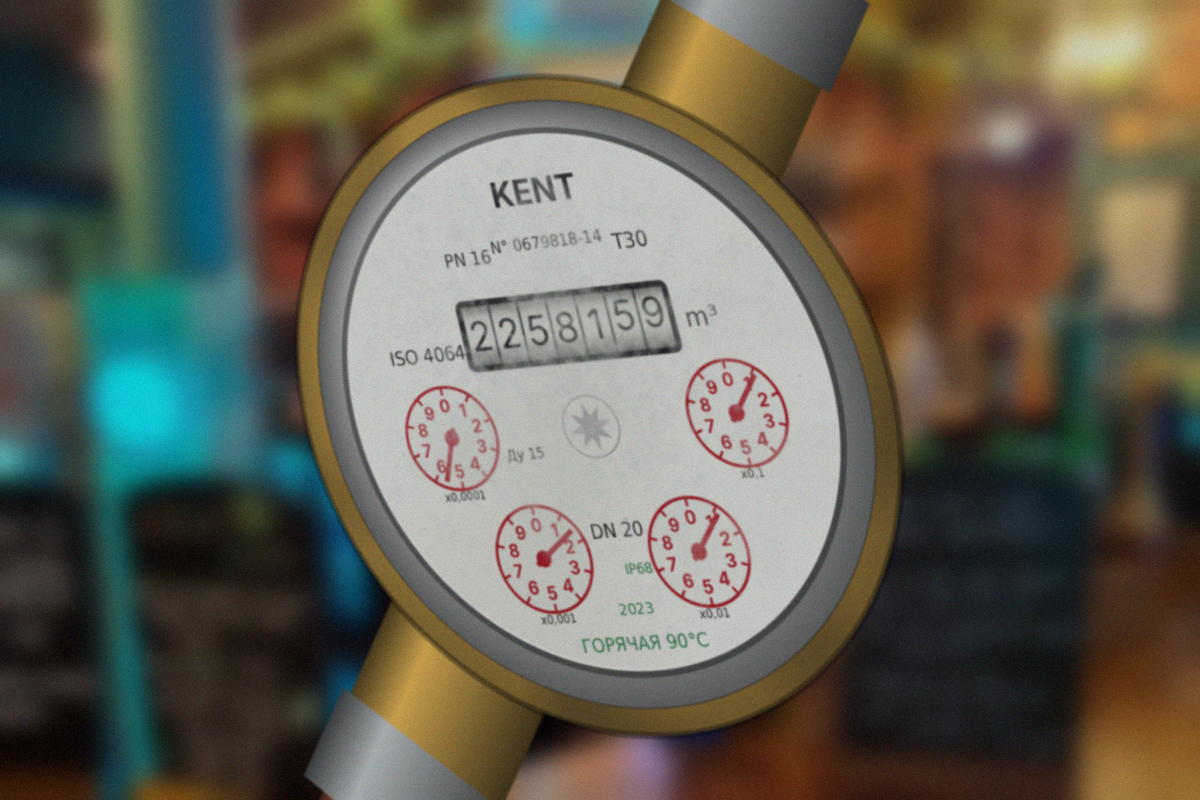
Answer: 2258159.1115 m³
